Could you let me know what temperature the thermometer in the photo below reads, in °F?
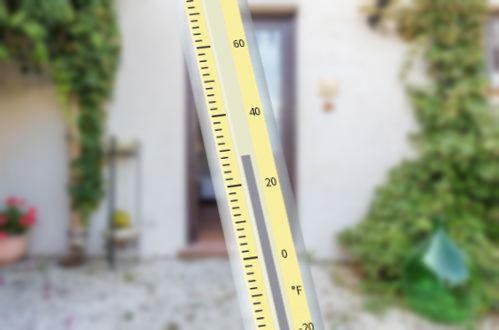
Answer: 28 °F
